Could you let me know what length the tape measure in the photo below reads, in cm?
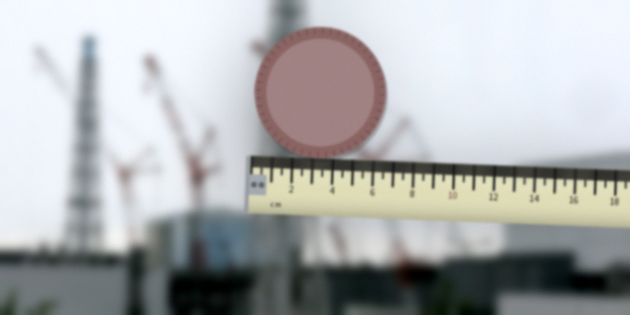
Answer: 6.5 cm
